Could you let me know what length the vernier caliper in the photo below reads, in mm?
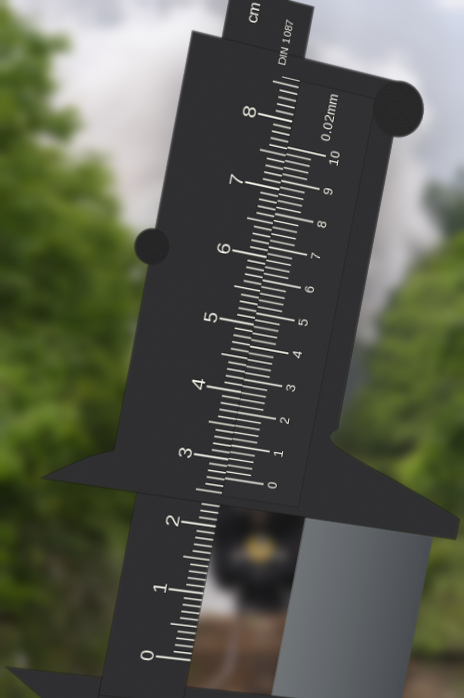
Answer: 27.2 mm
